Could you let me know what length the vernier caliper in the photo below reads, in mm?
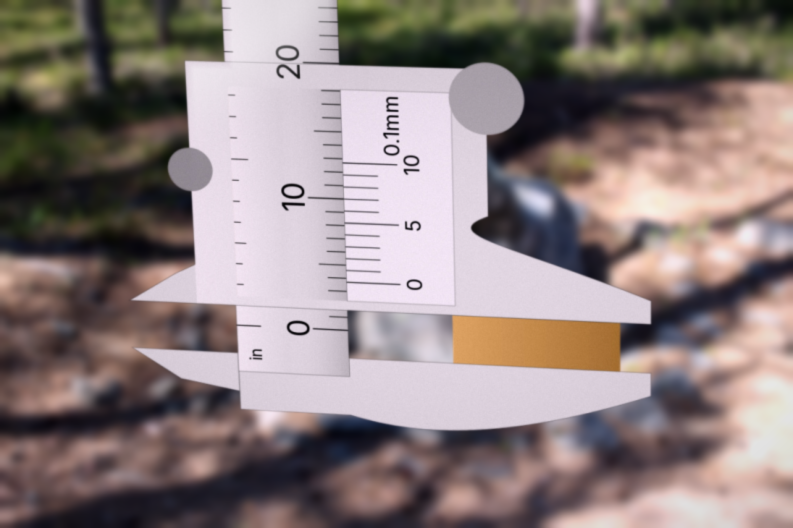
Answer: 3.7 mm
